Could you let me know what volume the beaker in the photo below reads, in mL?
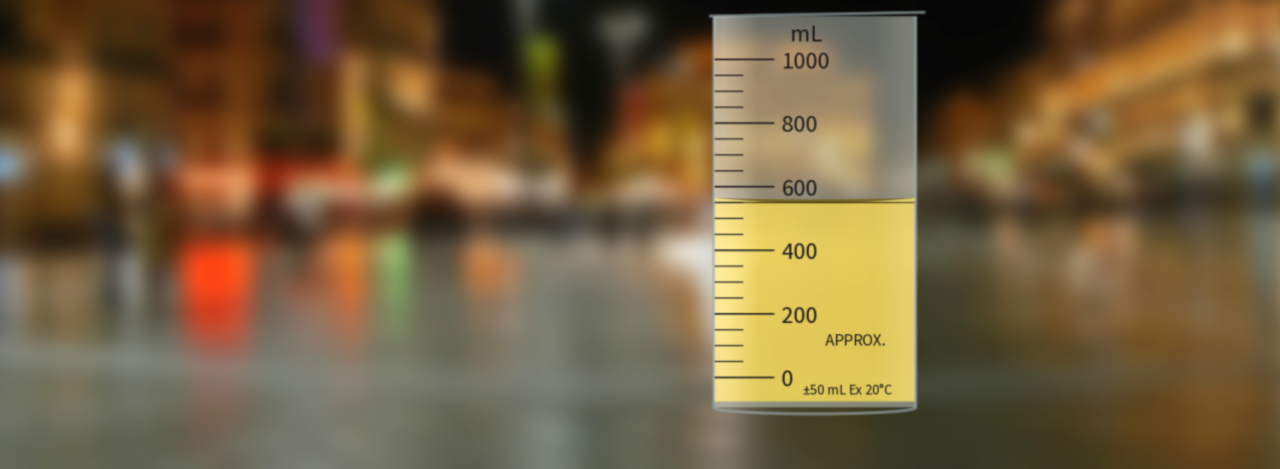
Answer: 550 mL
